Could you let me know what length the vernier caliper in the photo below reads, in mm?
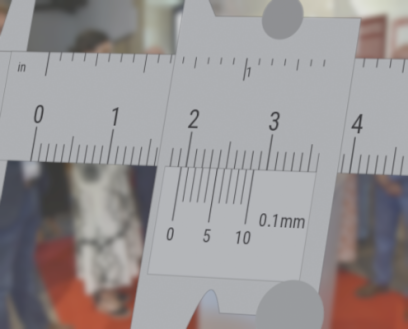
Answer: 19.4 mm
